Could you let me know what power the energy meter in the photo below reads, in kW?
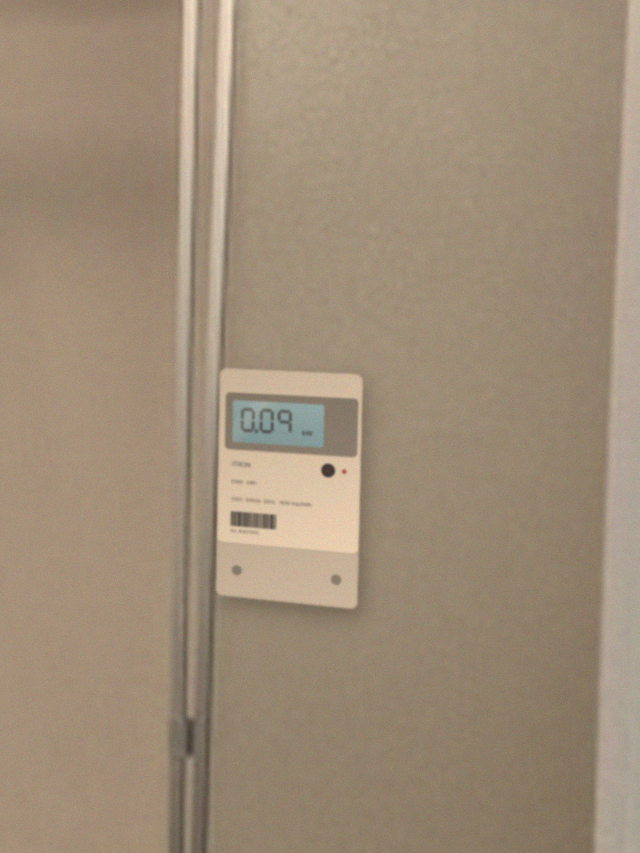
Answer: 0.09 kW
